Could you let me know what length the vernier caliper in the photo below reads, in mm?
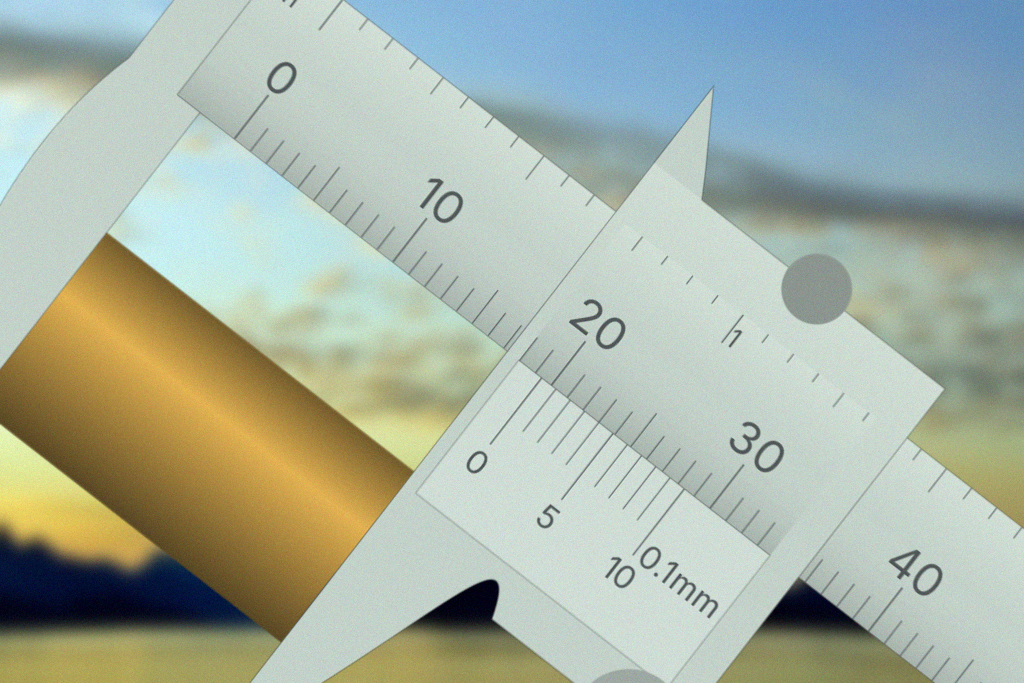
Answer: 19.4 mm
